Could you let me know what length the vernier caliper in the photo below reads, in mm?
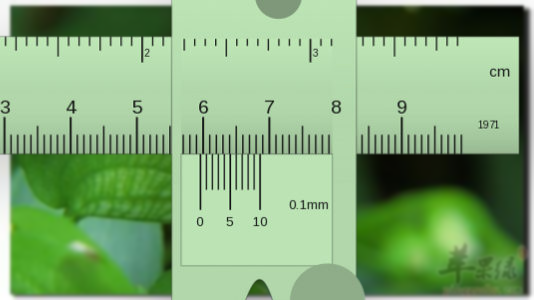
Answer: 59.6 mm
